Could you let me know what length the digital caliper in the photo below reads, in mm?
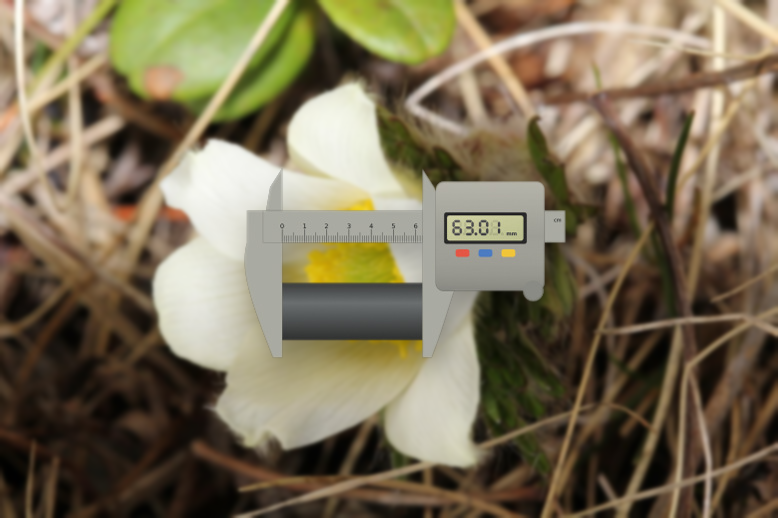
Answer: 63.01 mm
